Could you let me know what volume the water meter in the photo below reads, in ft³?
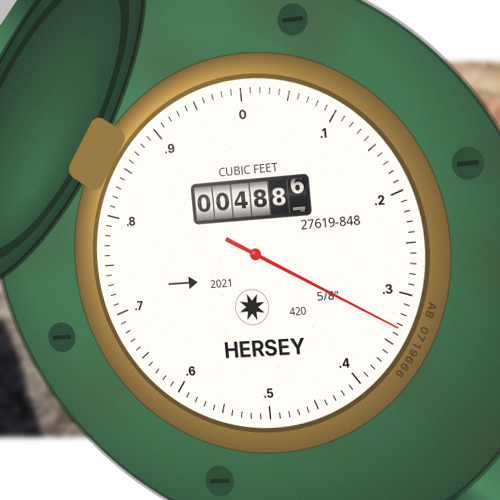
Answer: 4886.33 ft³
